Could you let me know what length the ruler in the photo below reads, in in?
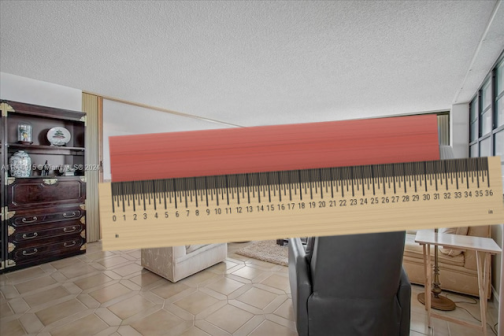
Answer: 31.5 in
